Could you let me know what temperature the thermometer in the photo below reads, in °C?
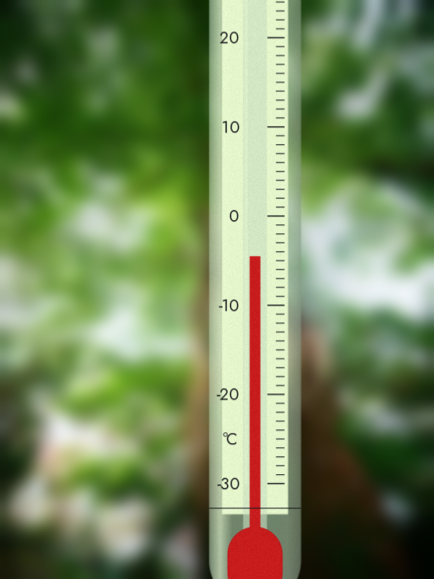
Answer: -4.5 °C
